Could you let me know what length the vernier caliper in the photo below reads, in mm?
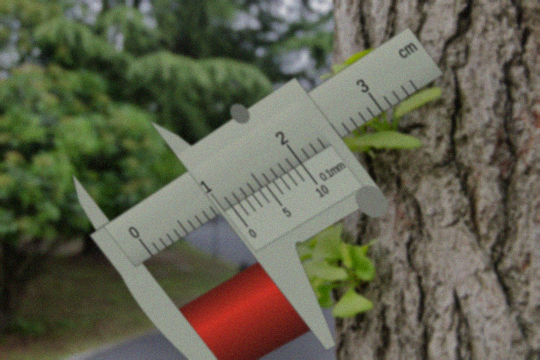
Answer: 11.0 mm
